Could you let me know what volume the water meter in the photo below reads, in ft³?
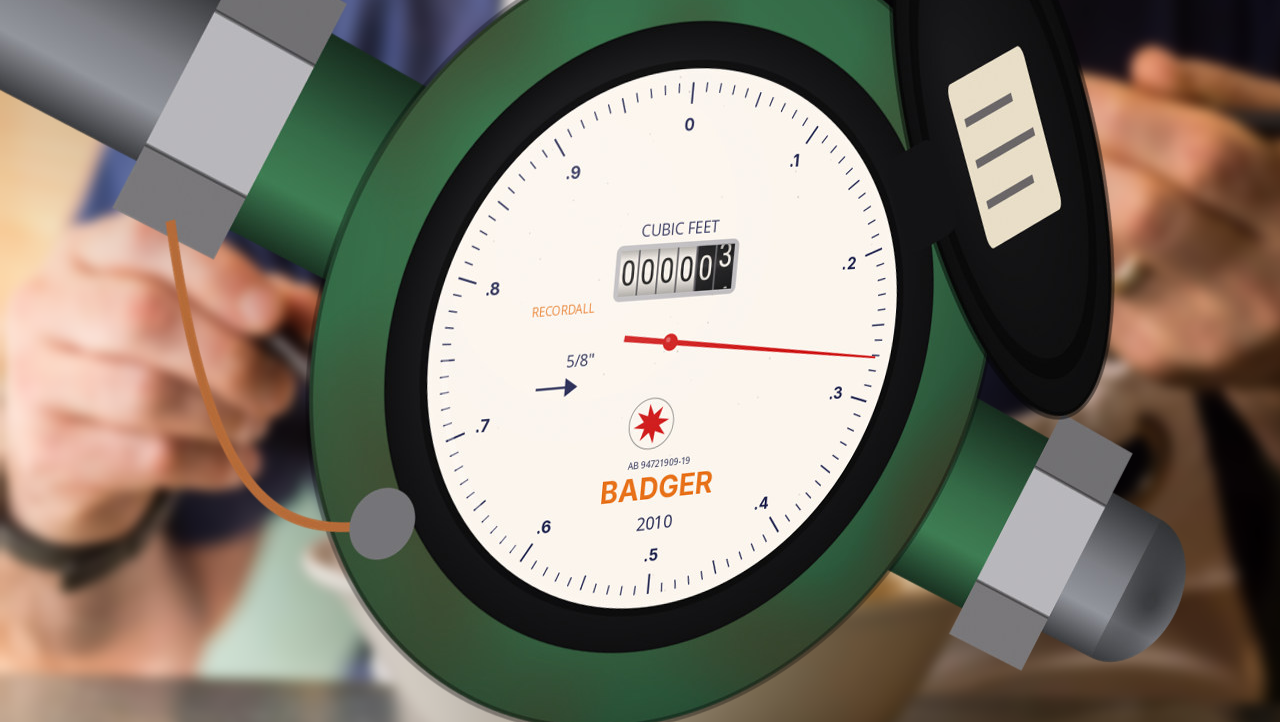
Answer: 3.27 ft³
